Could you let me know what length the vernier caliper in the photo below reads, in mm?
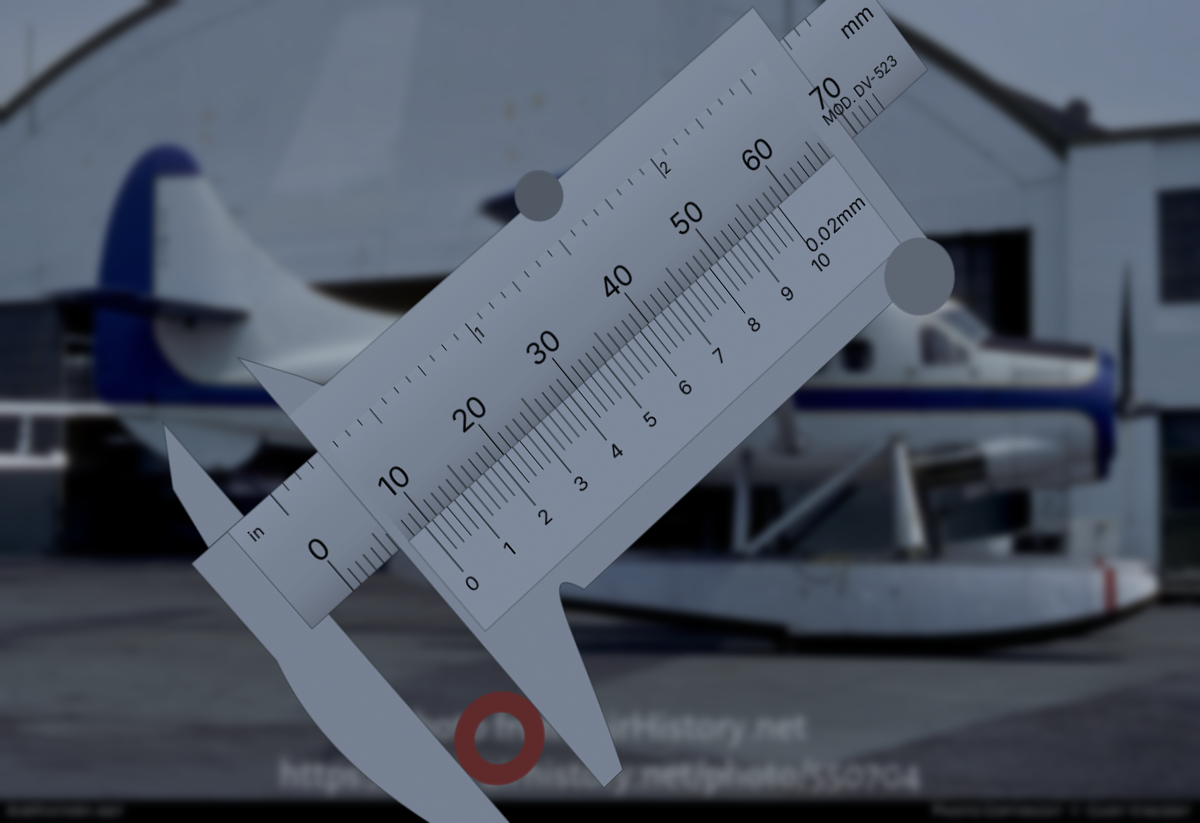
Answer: 9.4 mm
